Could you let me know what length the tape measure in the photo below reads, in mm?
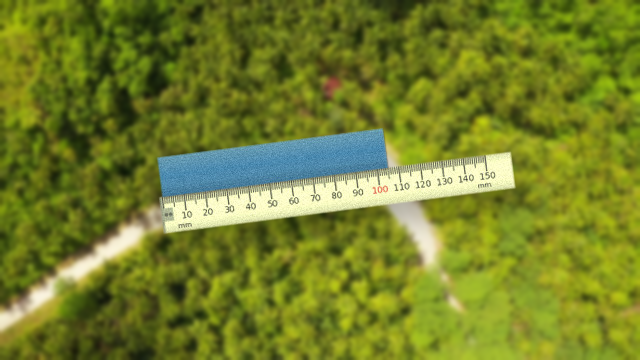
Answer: 105 mm
